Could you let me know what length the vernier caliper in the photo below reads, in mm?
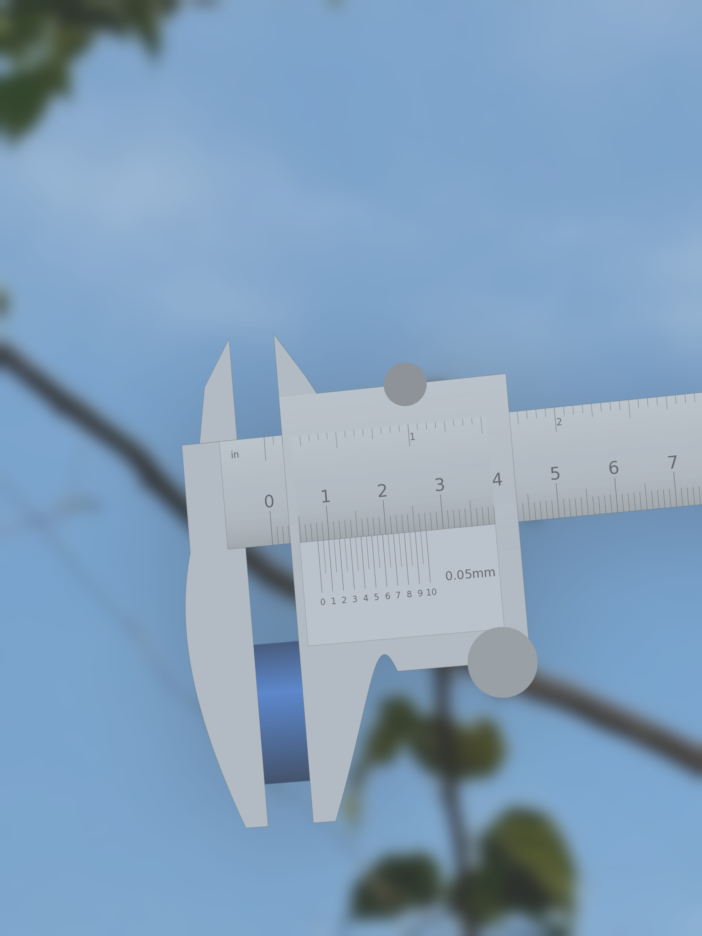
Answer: 8.0 mm
